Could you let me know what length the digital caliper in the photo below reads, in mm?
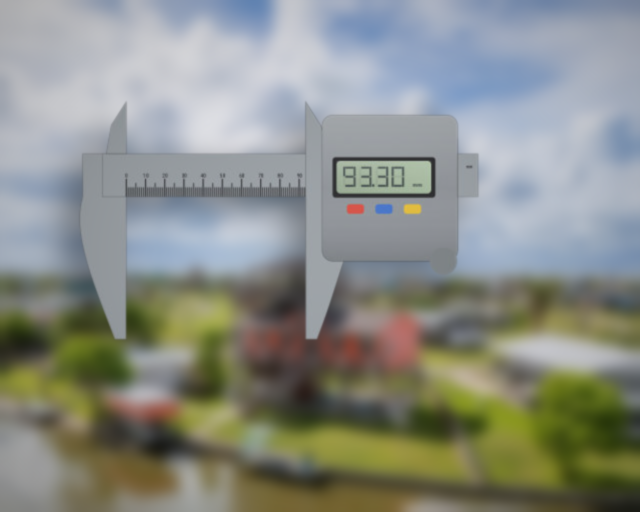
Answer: 93.30 mm
